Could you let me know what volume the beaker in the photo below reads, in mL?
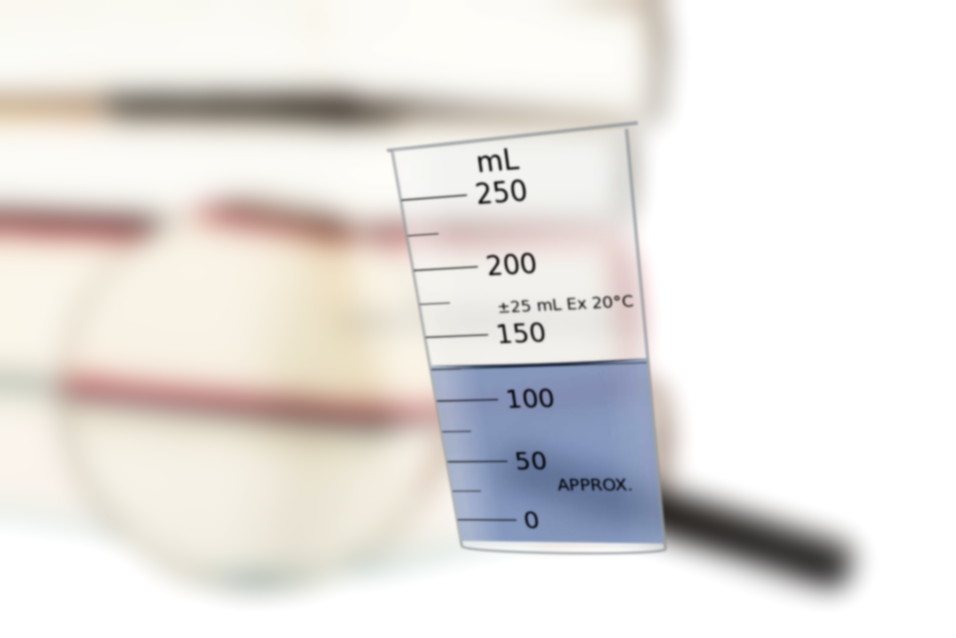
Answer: 125 mL
